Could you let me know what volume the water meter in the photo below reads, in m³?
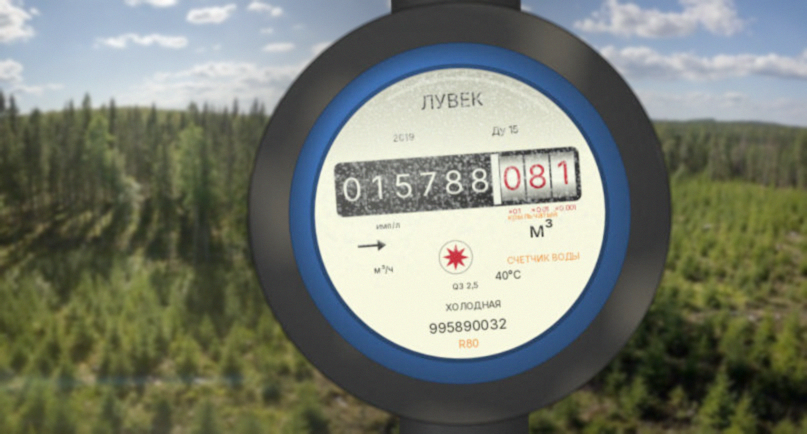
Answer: 15788.081 m³
